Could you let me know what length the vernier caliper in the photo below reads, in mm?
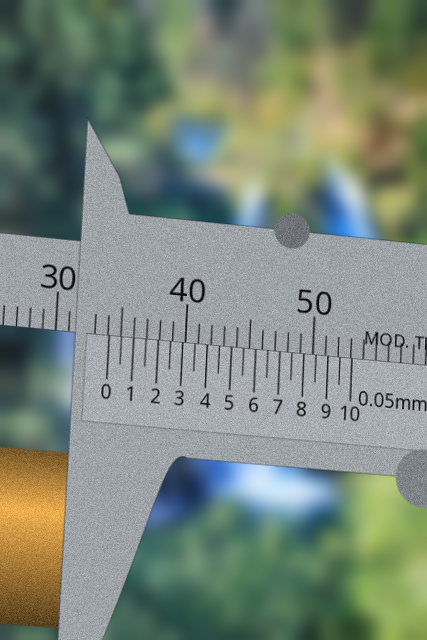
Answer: 34.1 mm
